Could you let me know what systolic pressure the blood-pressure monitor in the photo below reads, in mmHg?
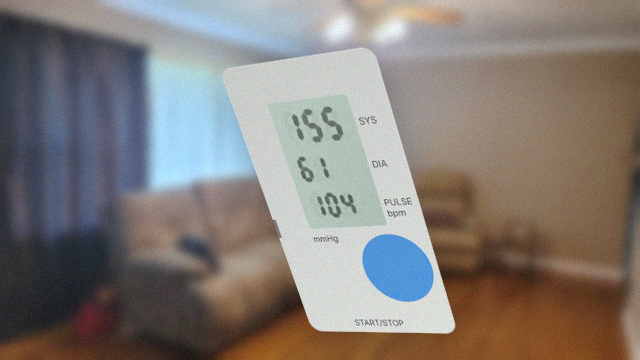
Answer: 155 mmHg
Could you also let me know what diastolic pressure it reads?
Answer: 61 mmHg
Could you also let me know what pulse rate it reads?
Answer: 104 bpm
